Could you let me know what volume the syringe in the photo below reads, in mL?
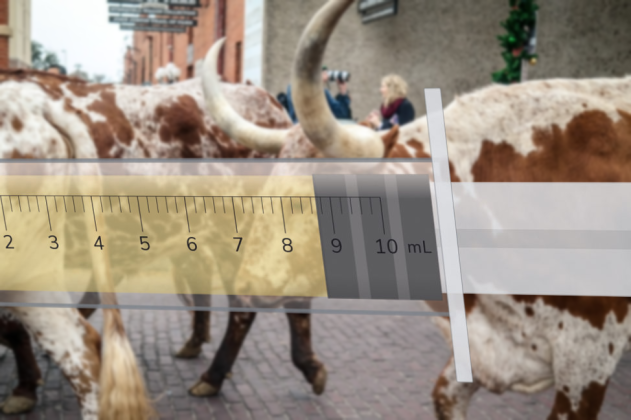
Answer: 8.7 mL
